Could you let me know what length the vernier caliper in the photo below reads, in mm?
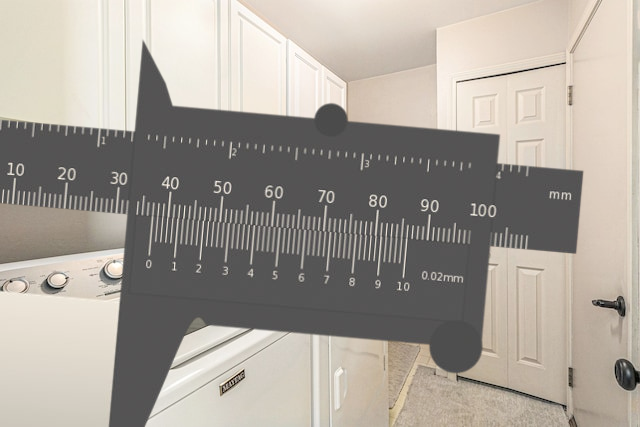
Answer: 37.0 mm
